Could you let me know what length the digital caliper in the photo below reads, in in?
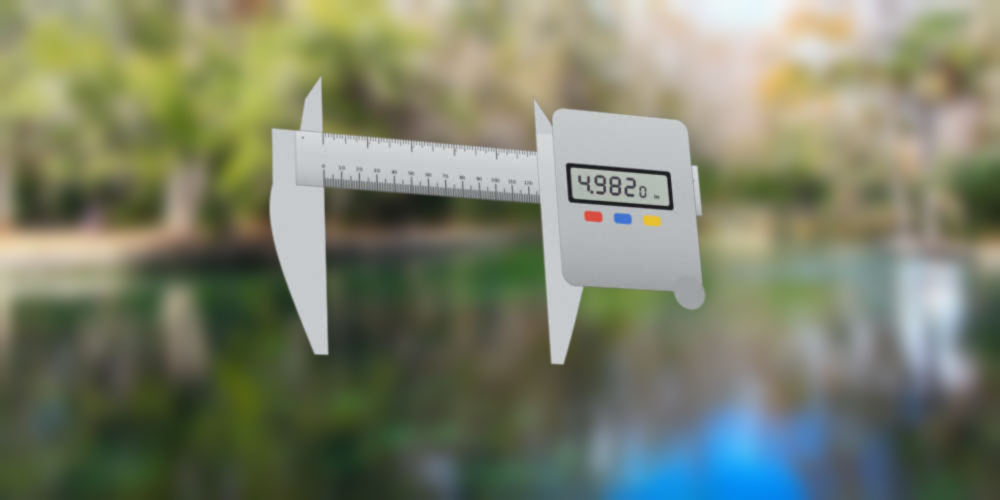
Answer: 4.9820 in
